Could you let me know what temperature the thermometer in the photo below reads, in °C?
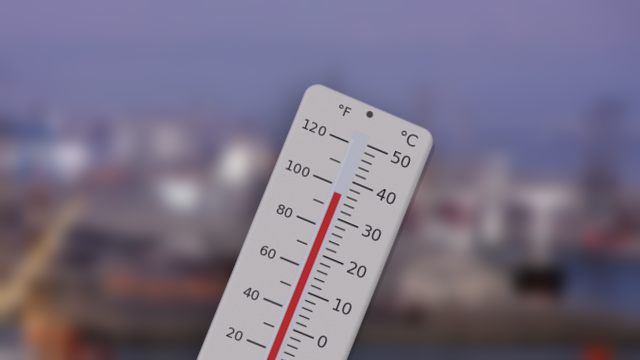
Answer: 36 °C
